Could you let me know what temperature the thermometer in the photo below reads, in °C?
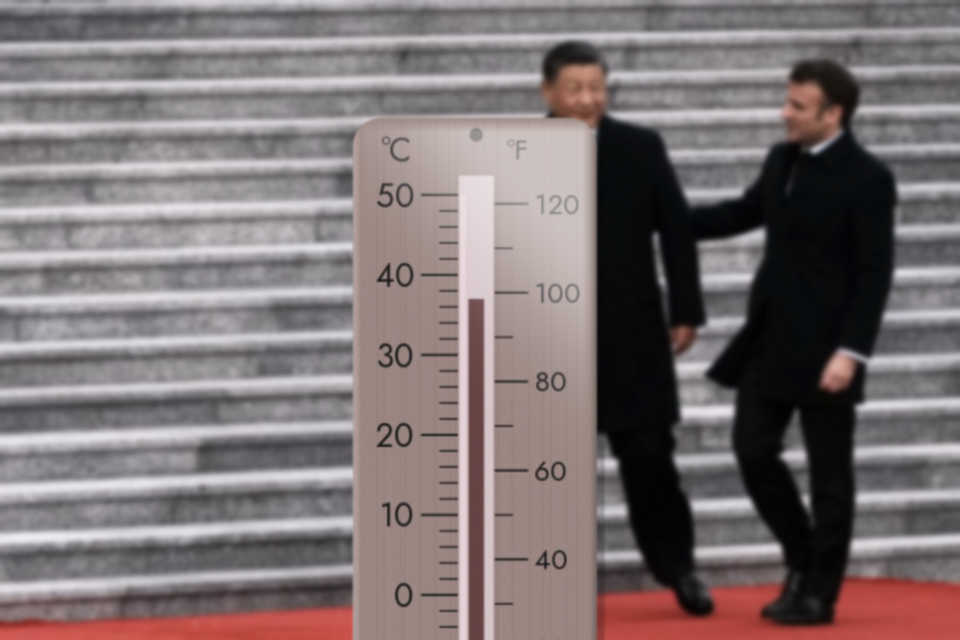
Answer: 37 °C
